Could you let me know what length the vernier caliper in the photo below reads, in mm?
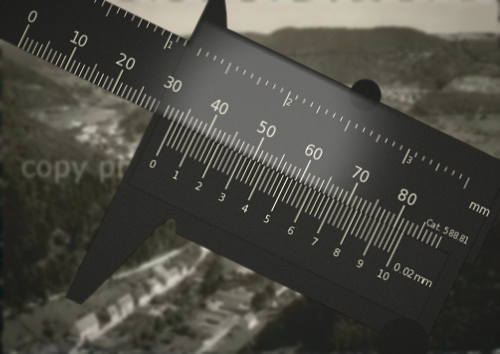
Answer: 33.0 mm
